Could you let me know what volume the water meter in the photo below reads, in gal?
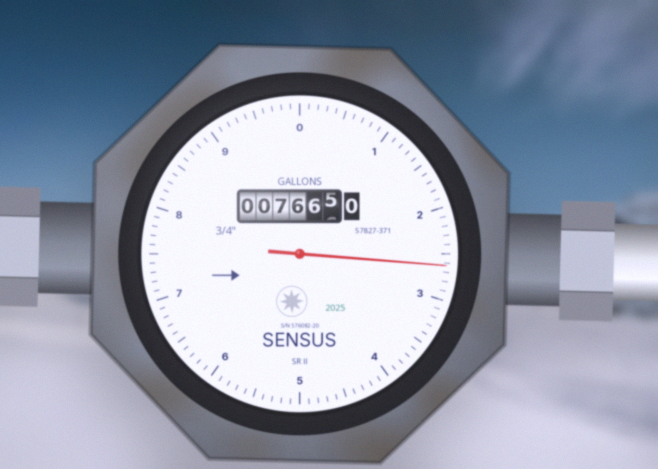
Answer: 76652.6 gal
